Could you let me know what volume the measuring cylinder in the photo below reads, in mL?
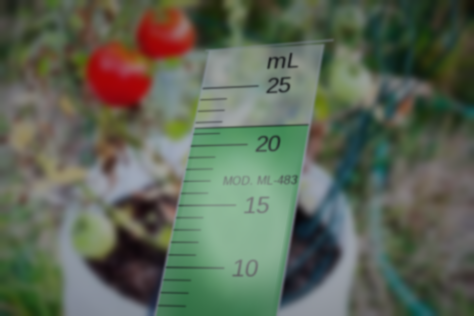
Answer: 21.5 mL
